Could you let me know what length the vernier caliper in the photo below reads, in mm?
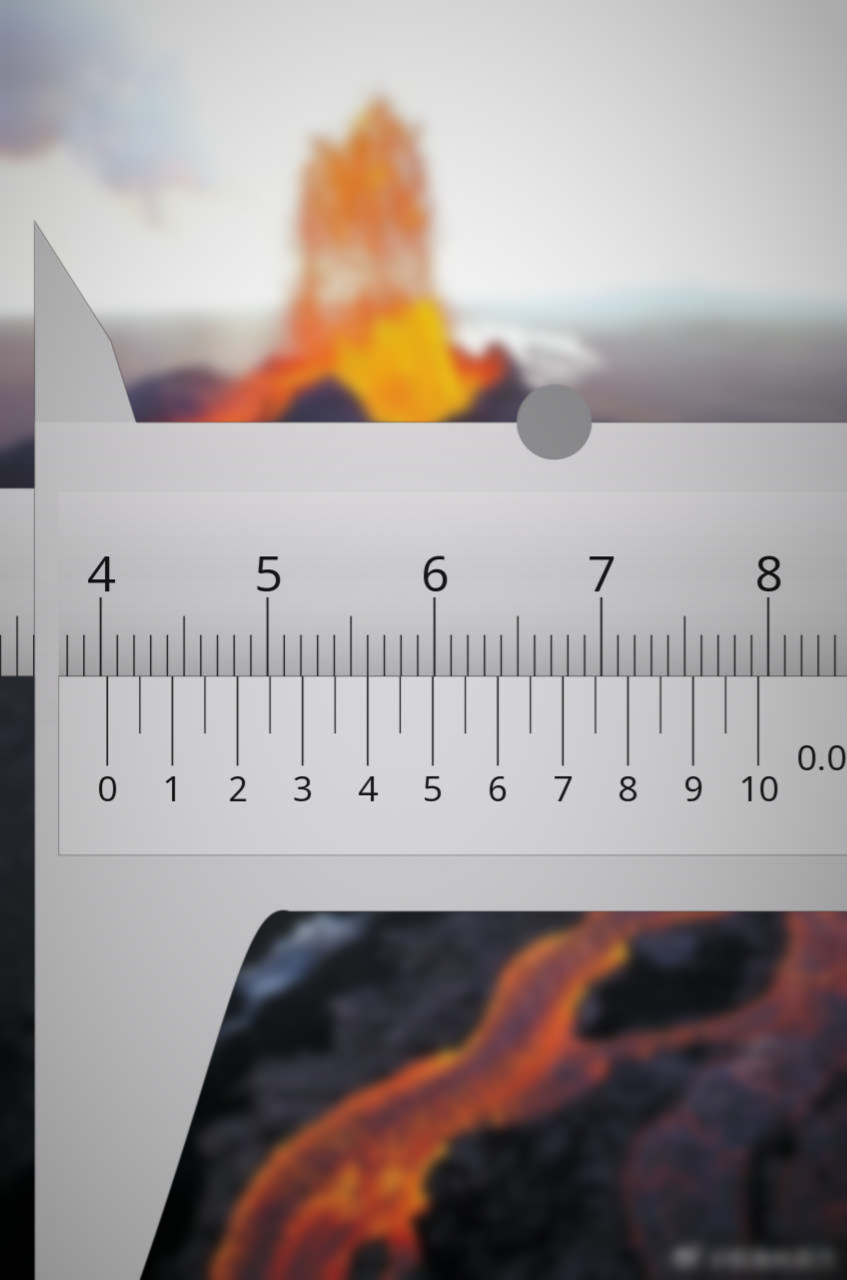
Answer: 40.4 mm
